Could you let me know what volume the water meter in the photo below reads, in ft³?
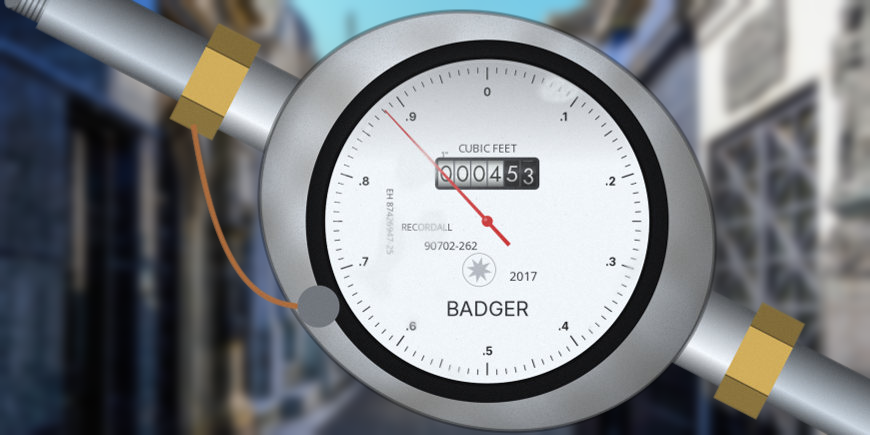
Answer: 452.88 ft³
